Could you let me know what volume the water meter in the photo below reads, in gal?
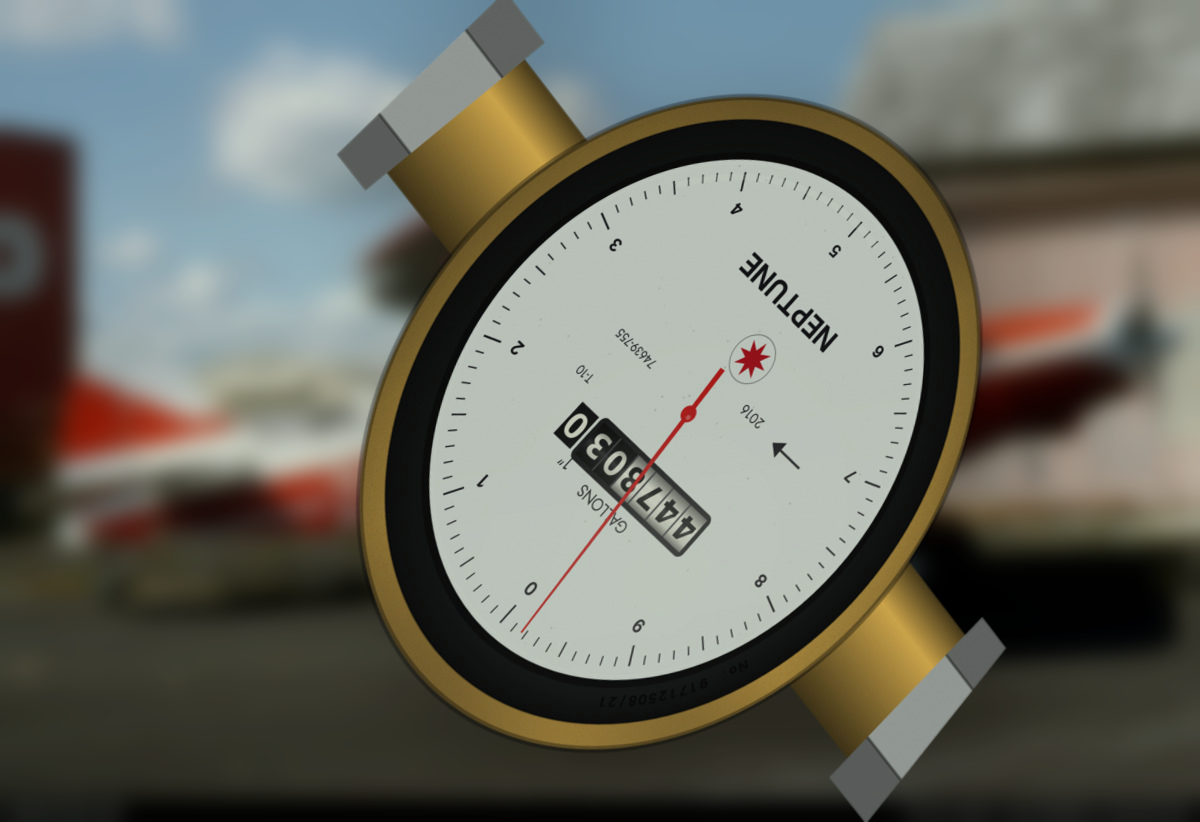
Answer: 4478029.8 gal
